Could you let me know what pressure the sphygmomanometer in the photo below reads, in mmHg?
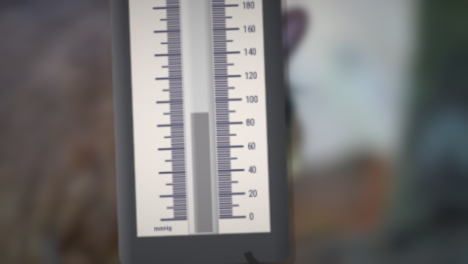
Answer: 90 mmHg
